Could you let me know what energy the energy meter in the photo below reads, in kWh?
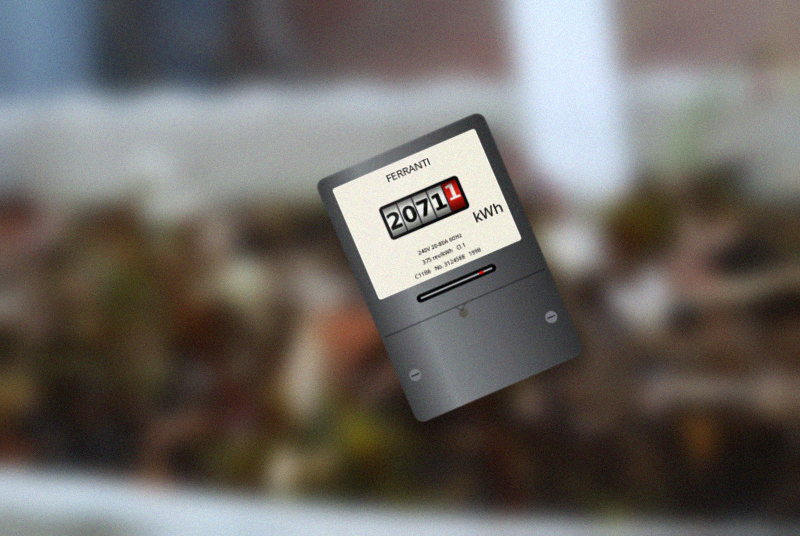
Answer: 2071.1 kWh
